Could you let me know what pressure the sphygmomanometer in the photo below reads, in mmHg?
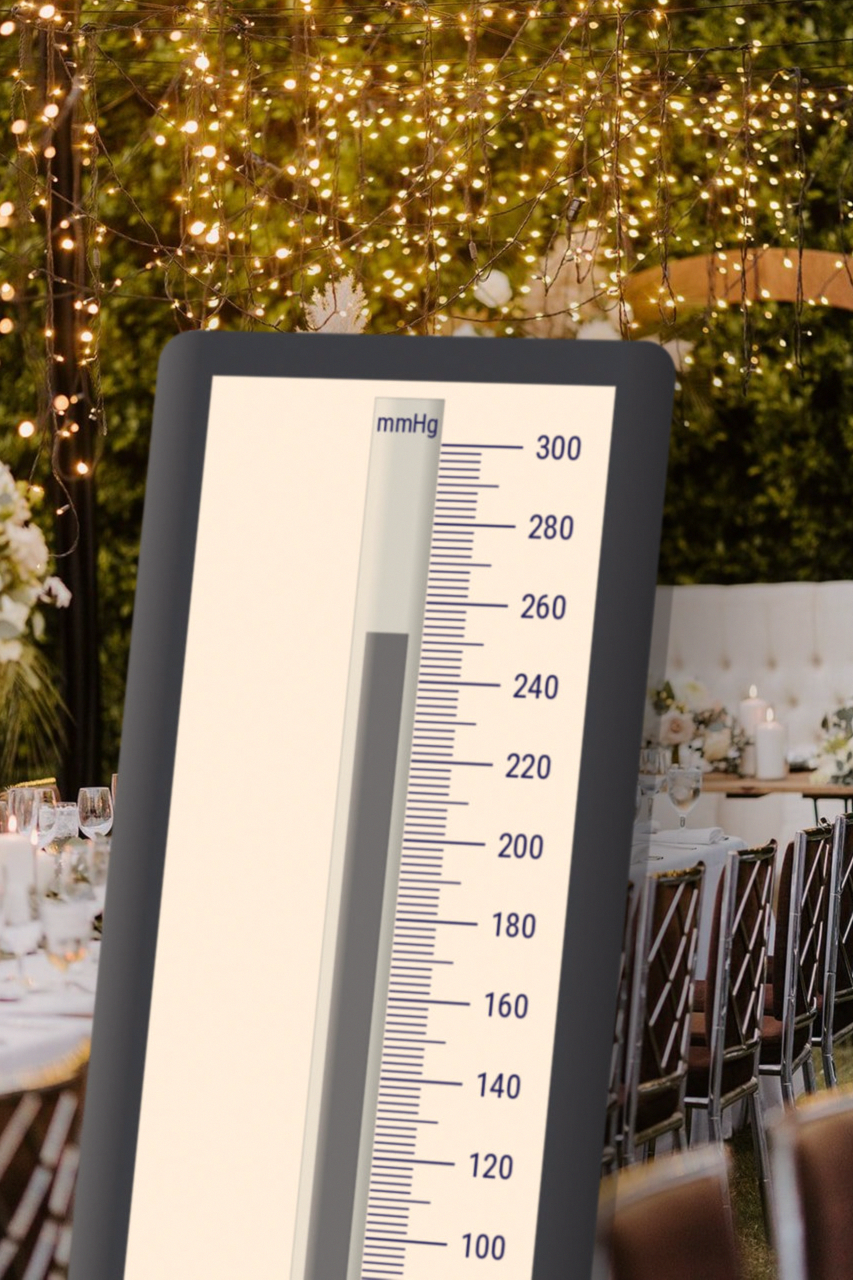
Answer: 252 mmHg
